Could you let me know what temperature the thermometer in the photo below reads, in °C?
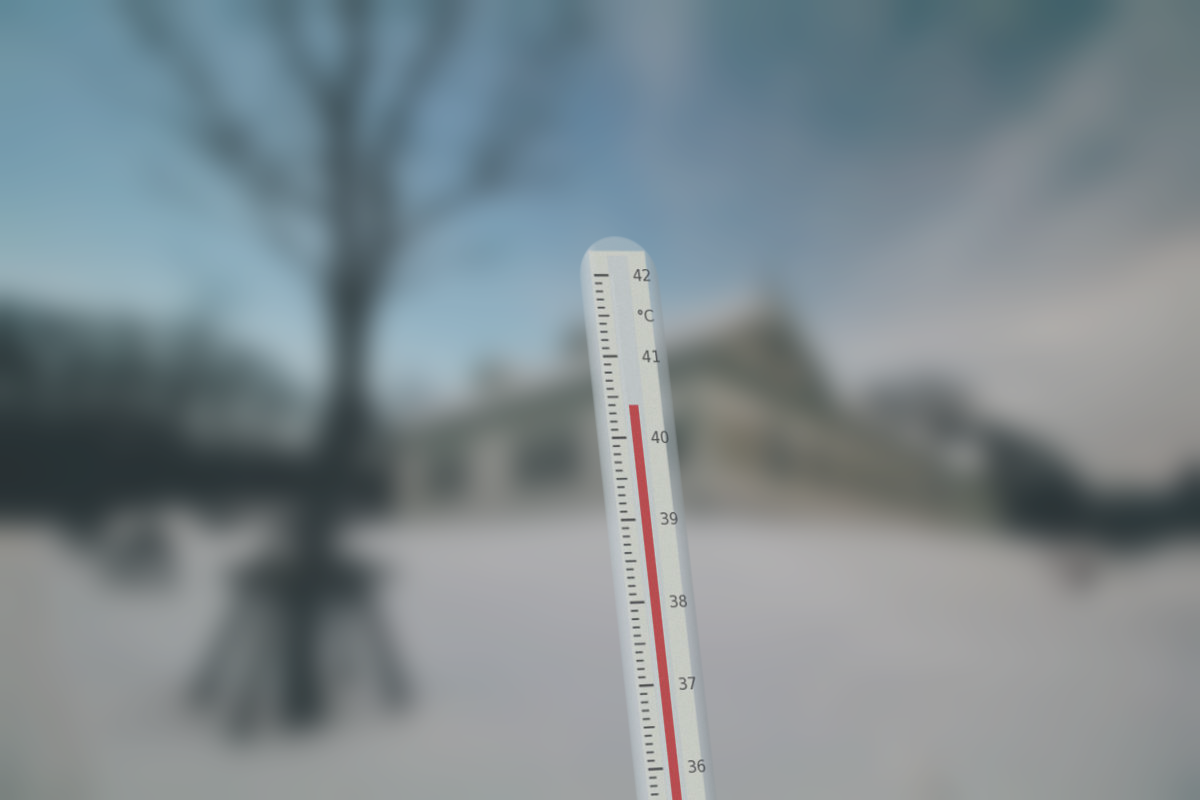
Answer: 40.4 °C
